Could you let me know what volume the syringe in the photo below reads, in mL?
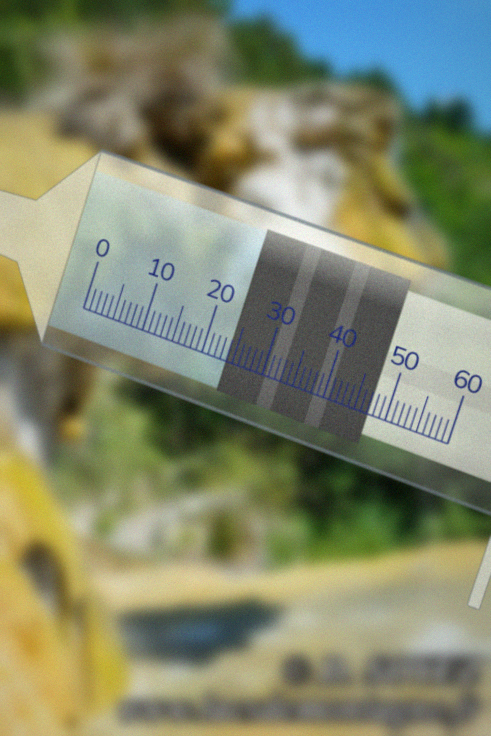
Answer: 24 mL
